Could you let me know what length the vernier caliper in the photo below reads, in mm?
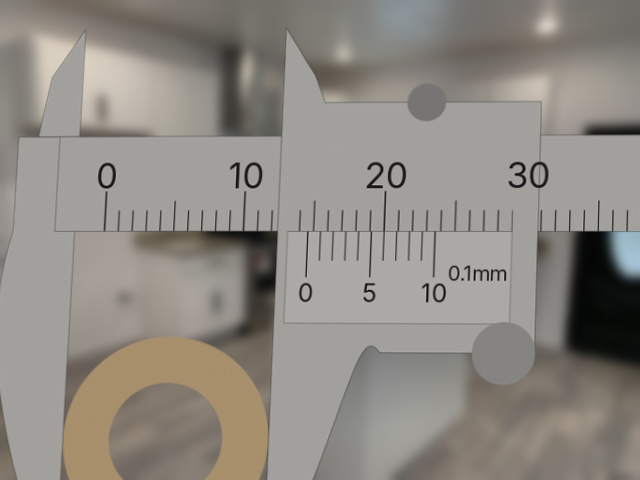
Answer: 14.6 mm
